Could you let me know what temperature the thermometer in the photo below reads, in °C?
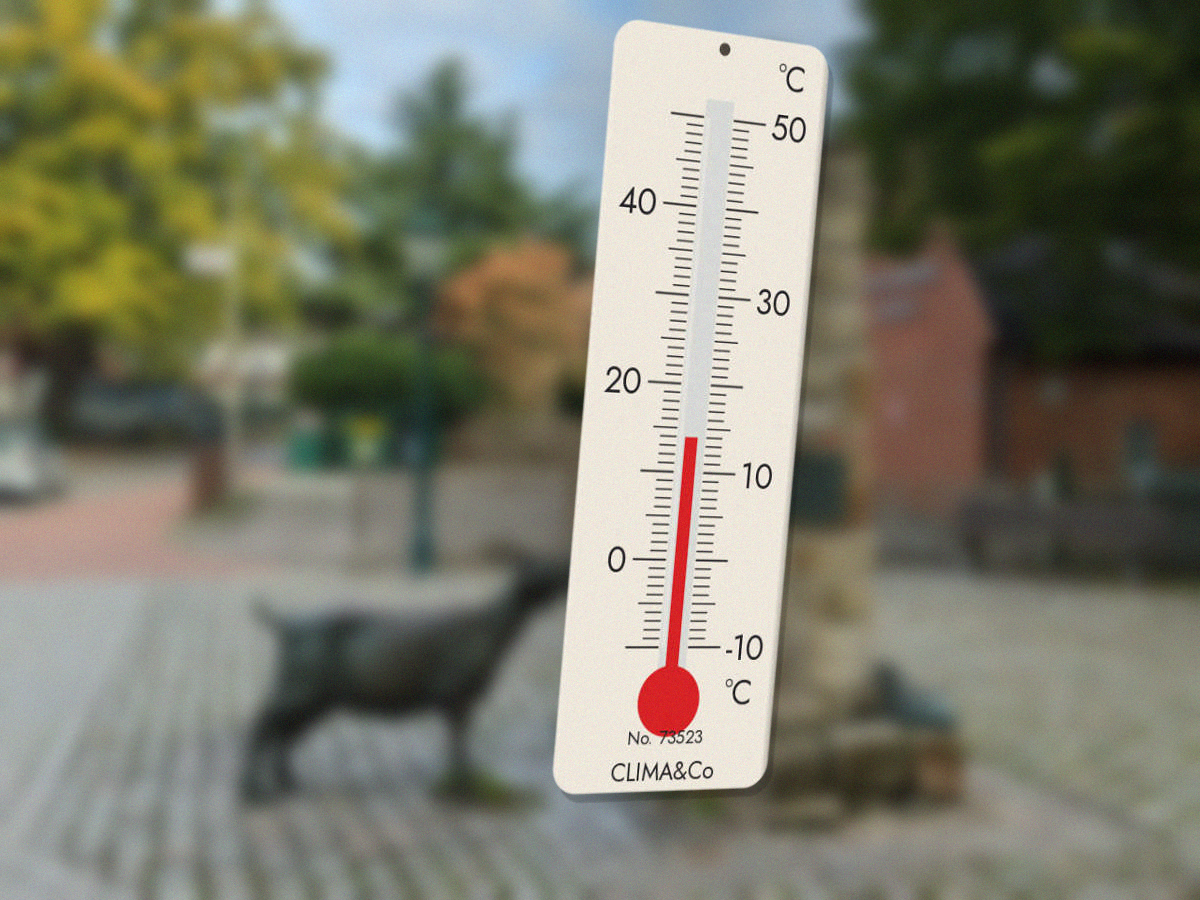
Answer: 14 °C
